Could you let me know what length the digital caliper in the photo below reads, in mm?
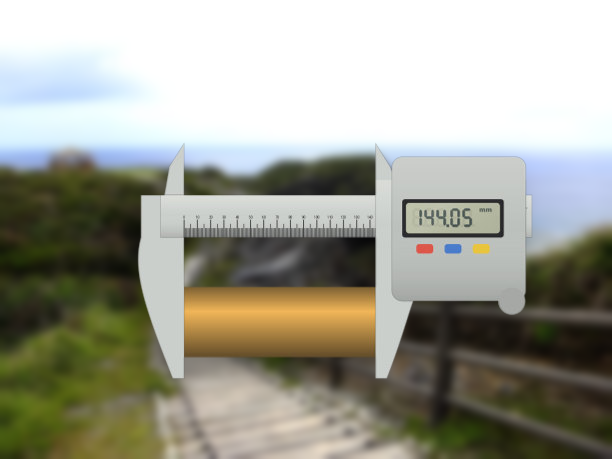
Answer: 144.05 mm
